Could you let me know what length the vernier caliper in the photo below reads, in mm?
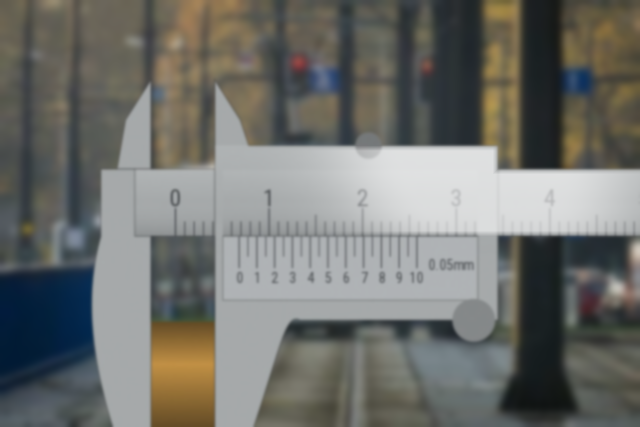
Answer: 6.8 mm
